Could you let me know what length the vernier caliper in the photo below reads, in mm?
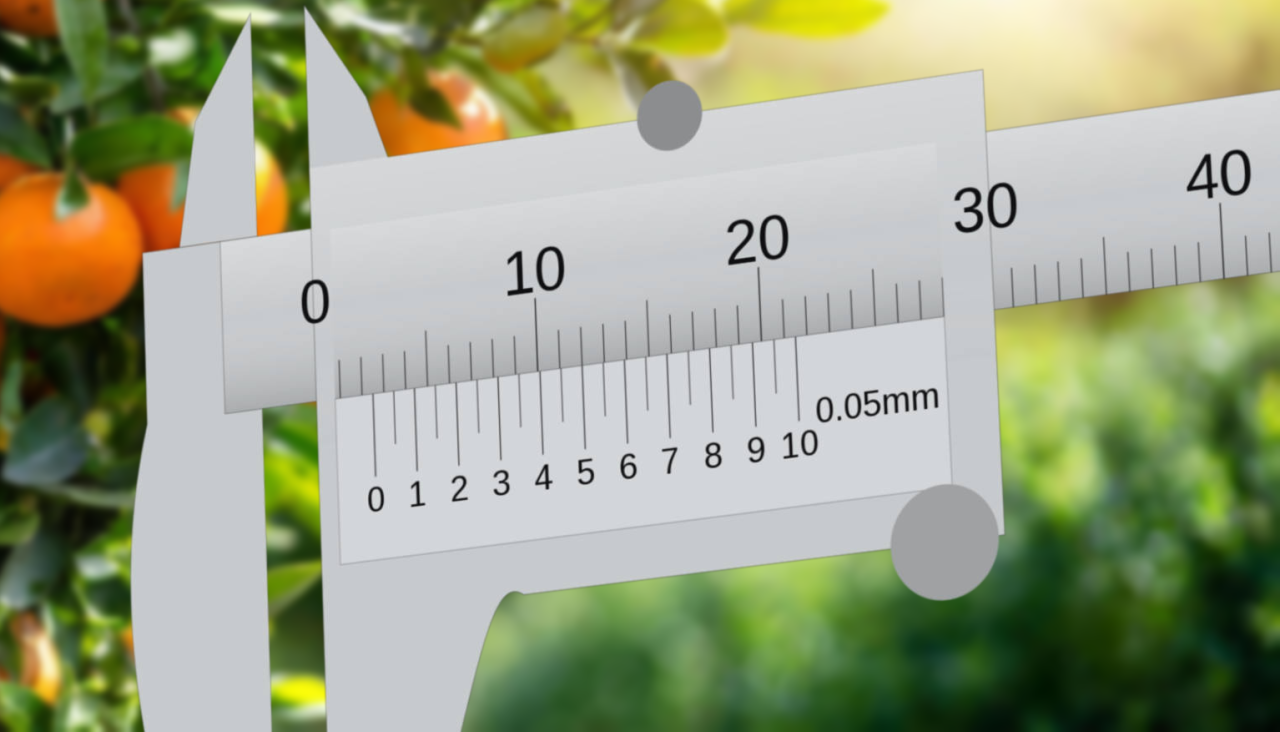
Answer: 2.5 mm
